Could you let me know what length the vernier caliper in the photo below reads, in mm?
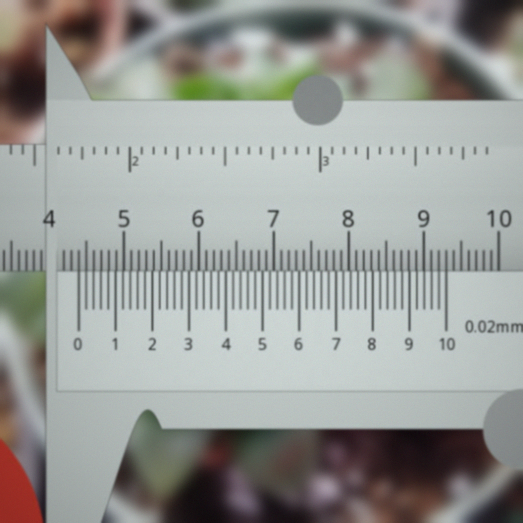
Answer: 44.0 mm
